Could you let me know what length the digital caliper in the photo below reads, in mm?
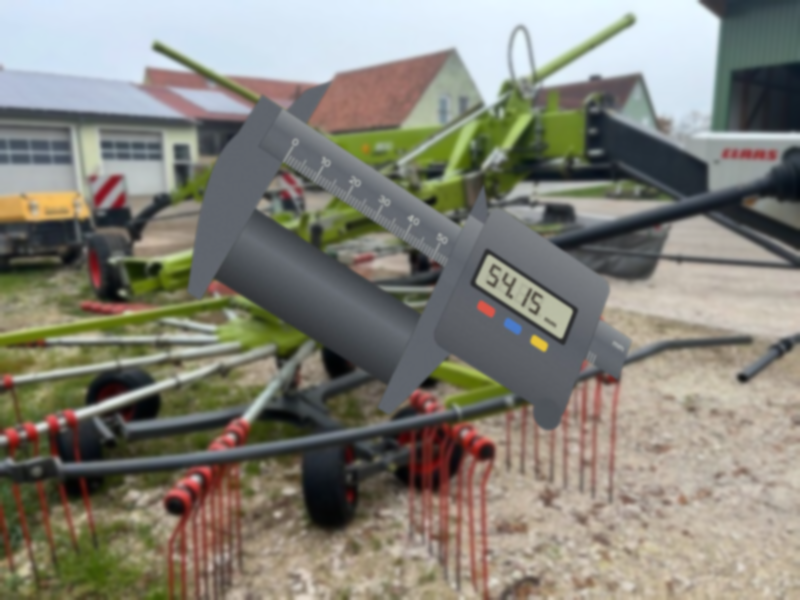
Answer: 54.15 mm
